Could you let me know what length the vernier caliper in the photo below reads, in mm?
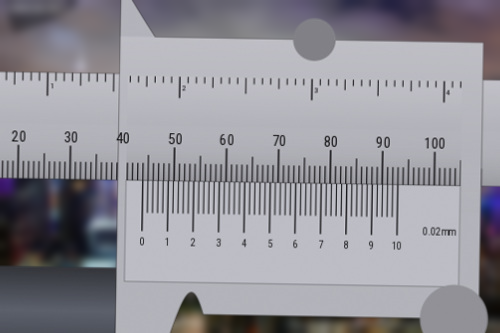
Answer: 44.0 mm
